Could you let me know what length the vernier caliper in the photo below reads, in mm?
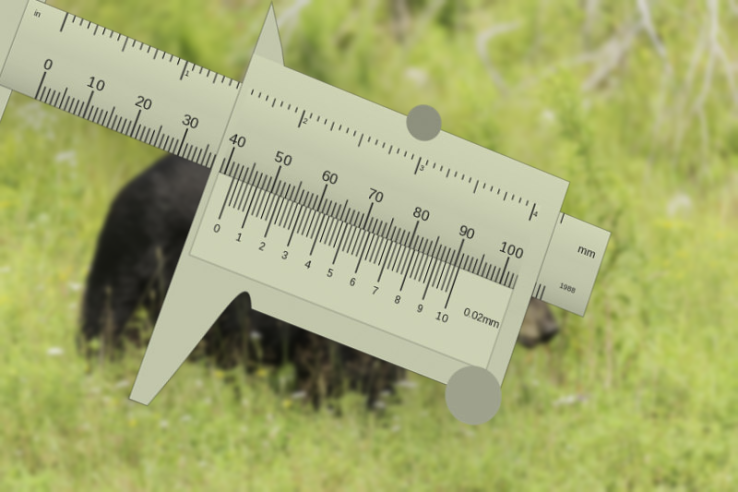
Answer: 42.0 mm
